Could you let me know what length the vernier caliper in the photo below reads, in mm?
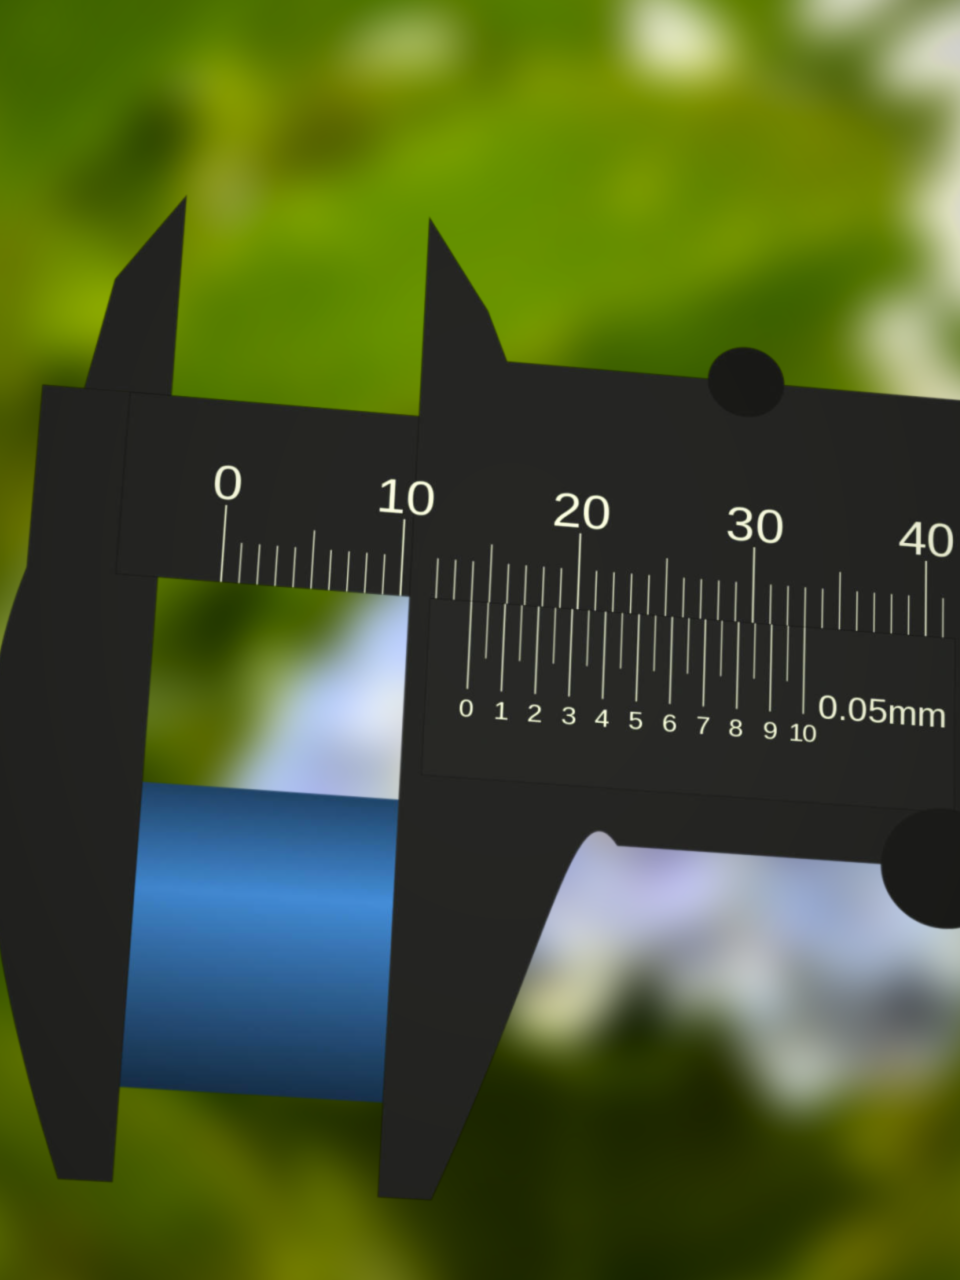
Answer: 14.0 mm
